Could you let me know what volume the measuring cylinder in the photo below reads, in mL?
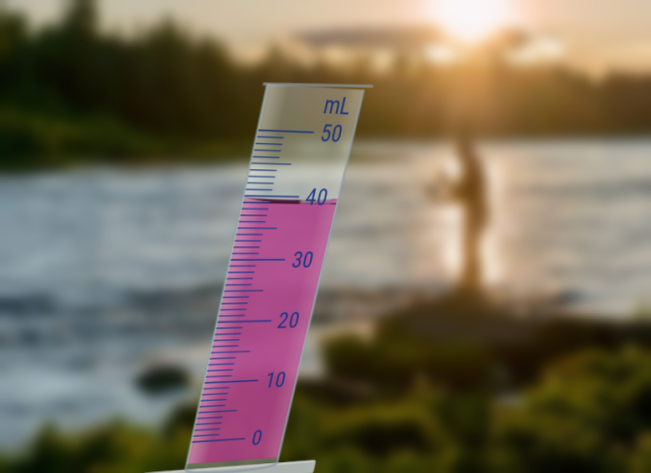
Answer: 39 mL
